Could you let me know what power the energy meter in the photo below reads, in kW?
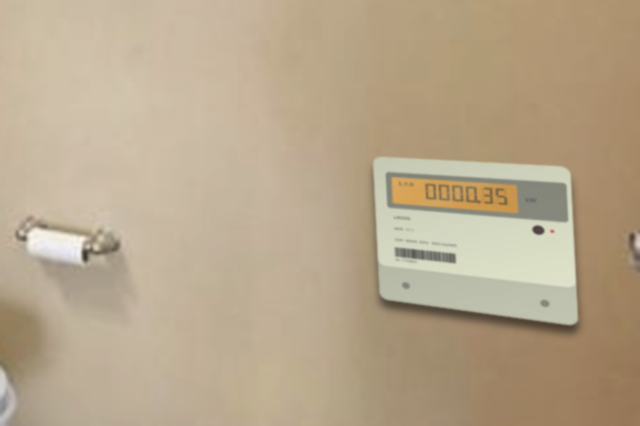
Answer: 0.35 kW
